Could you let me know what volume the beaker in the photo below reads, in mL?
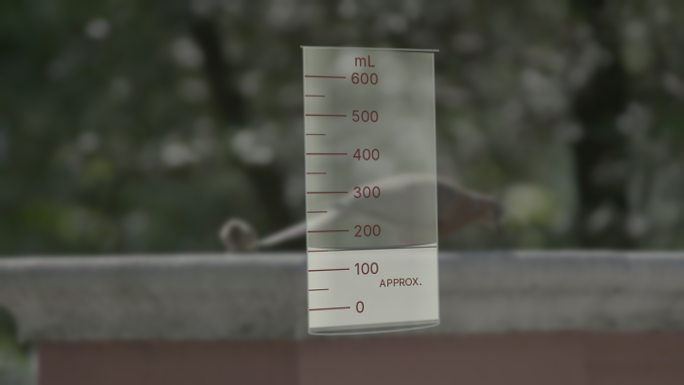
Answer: 150 mL
